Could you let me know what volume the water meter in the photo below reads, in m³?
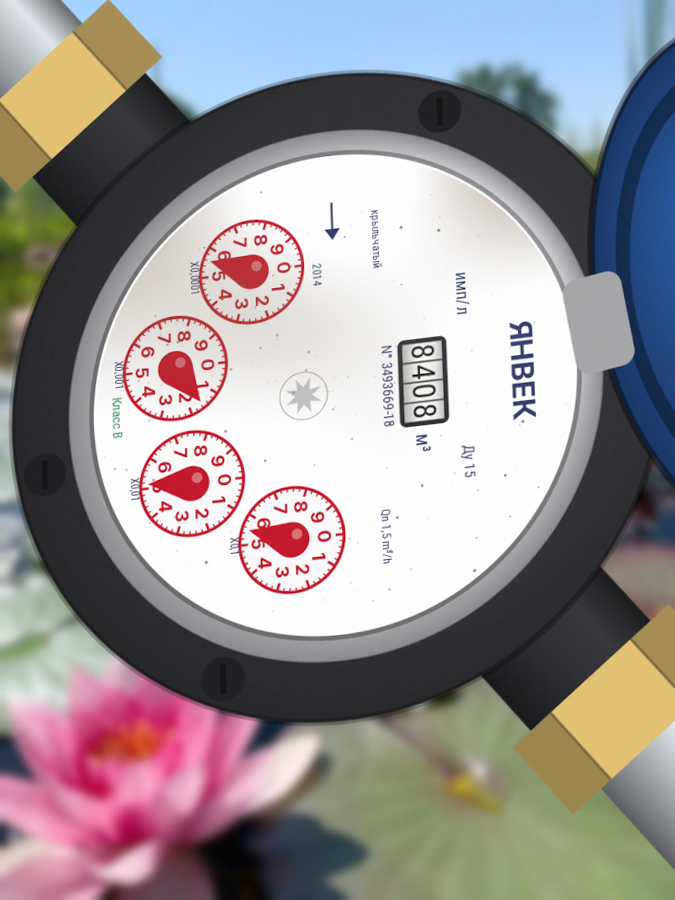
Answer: 8408.5515 m³
